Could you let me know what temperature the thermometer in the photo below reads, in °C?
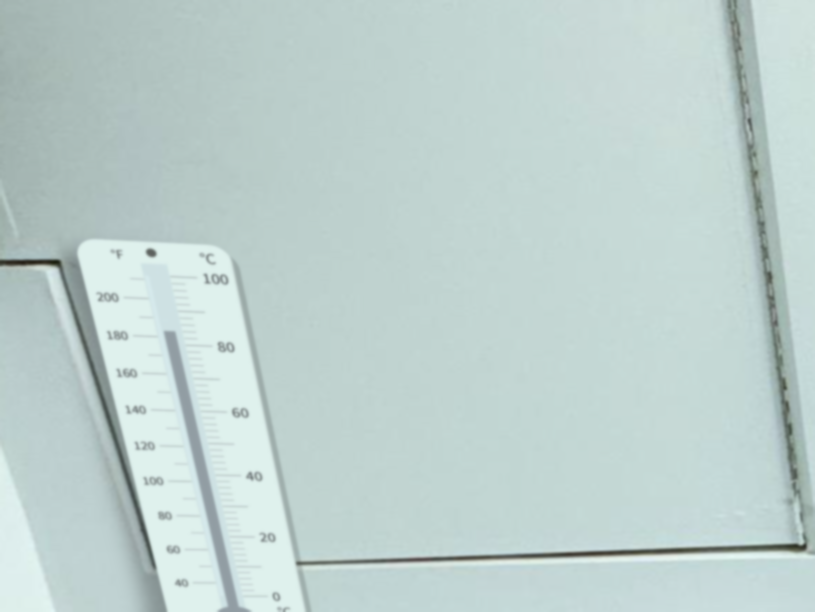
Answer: 84 °C
